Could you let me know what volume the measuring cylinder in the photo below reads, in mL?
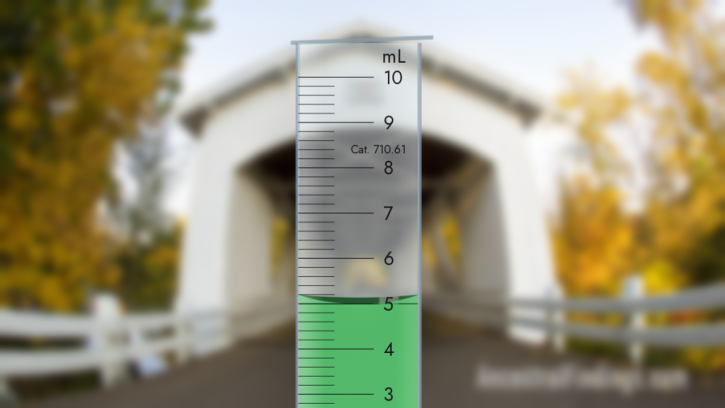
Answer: 5 mL
